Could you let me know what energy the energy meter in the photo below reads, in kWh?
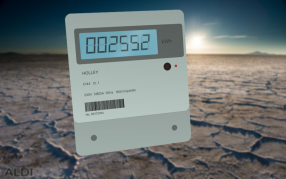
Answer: 2552 kWh
